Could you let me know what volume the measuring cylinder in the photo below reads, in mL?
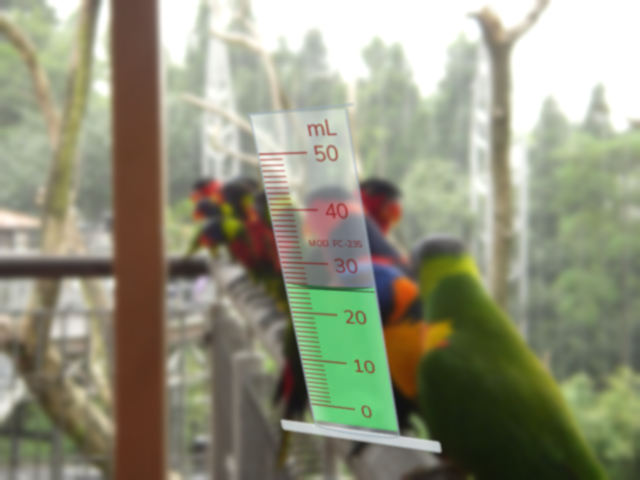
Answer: 25 mL
